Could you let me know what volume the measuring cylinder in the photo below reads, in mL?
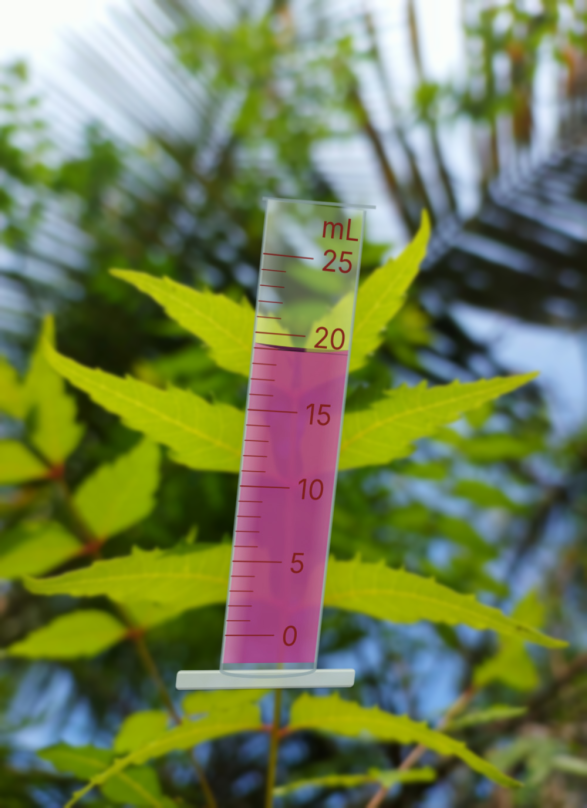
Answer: 19 mL
